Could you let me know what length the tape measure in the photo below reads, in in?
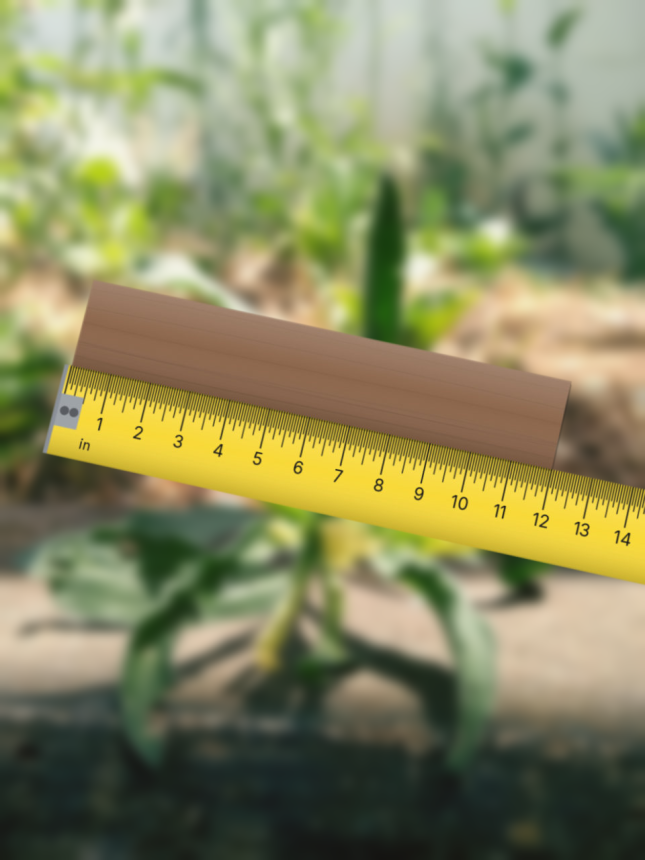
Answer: 12 in
